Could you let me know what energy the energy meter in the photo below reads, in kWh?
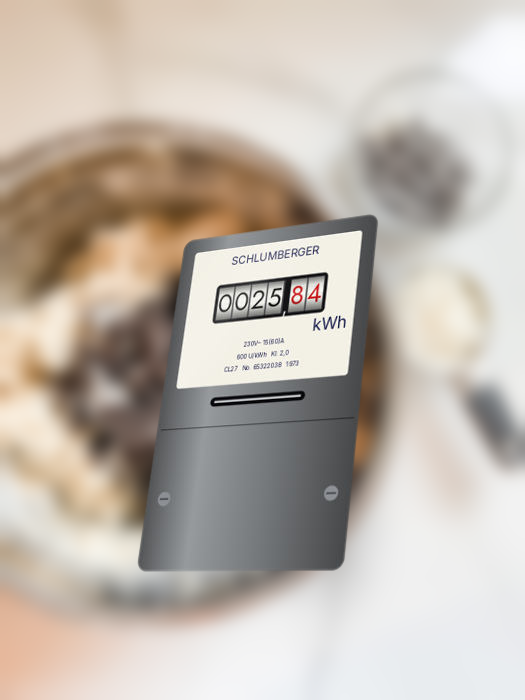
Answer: 25.84 kWh
